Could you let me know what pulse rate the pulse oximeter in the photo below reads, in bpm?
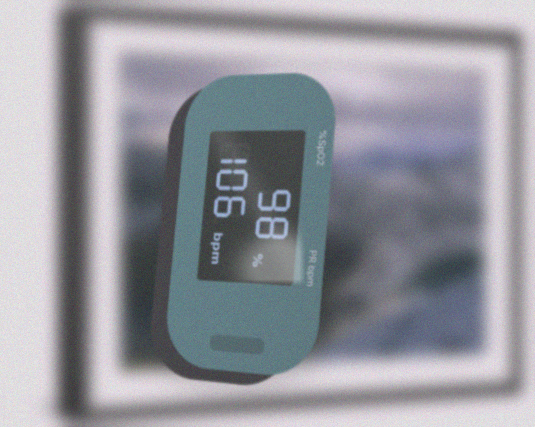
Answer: 106 bpm
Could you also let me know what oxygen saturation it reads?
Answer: 98 %
